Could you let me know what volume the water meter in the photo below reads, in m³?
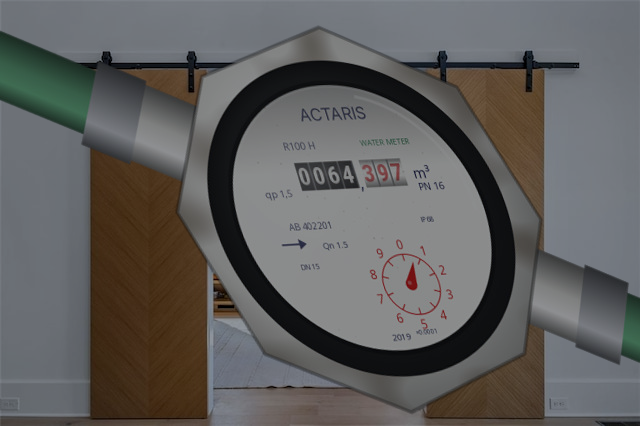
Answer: 64.3970 m³
